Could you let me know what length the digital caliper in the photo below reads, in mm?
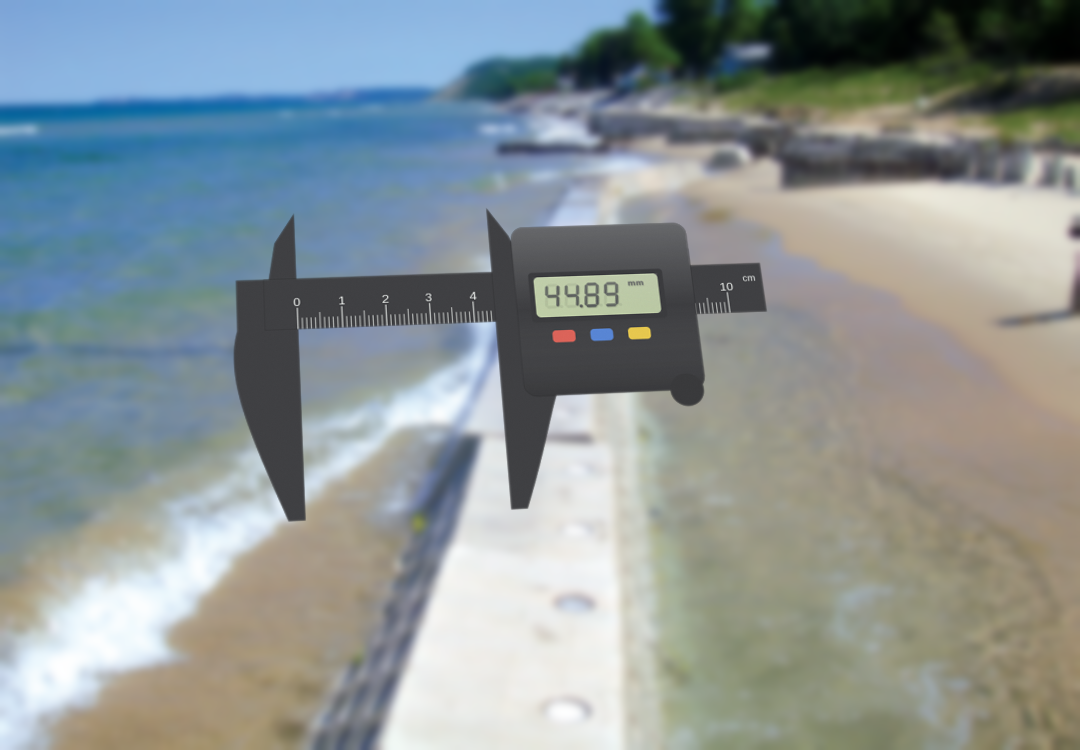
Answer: 44.89 mm
